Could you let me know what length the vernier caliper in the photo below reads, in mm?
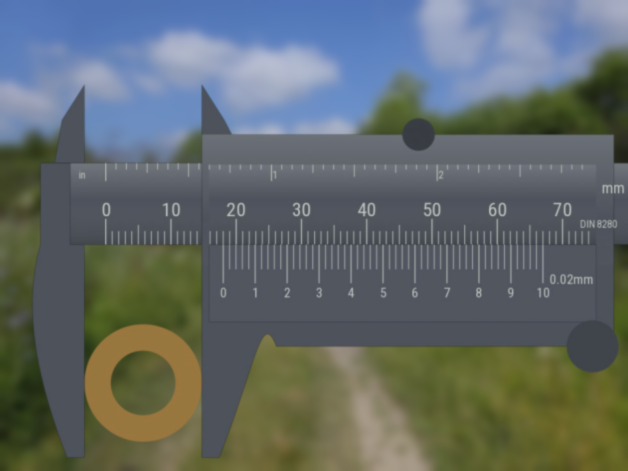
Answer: 18.0 mm
